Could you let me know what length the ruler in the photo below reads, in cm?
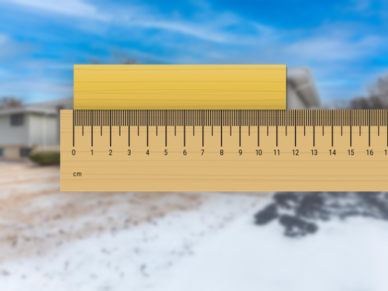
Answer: 11.5 cm
